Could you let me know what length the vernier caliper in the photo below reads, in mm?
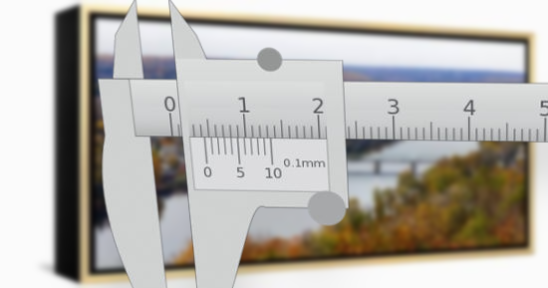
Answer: 4.4 mm
